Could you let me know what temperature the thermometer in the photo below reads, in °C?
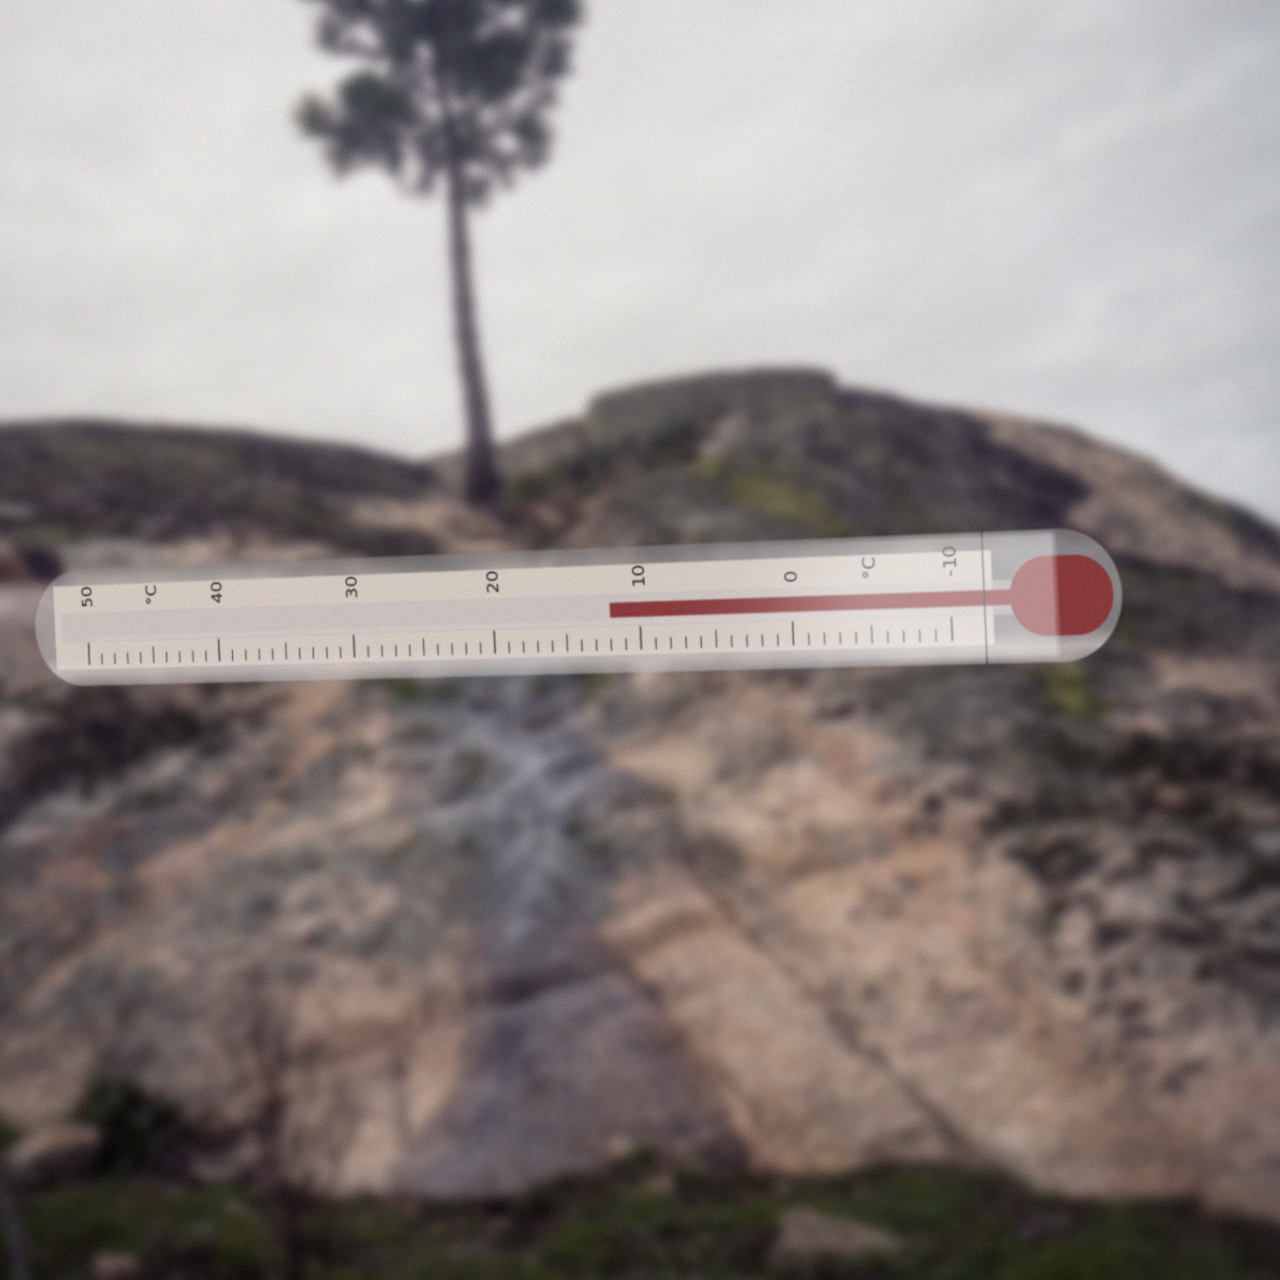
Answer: 12 °C
